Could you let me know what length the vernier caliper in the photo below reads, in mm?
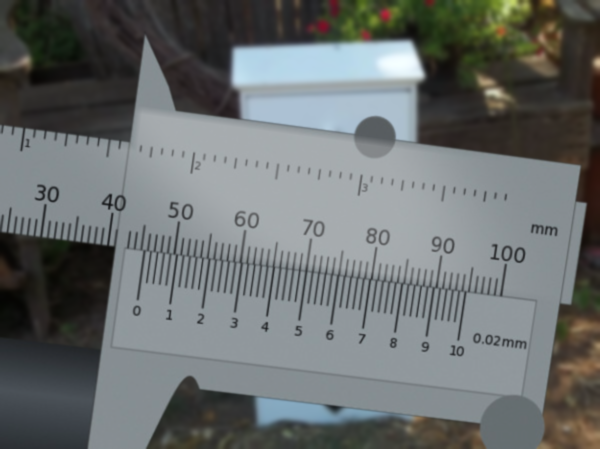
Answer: 45.5 mm
